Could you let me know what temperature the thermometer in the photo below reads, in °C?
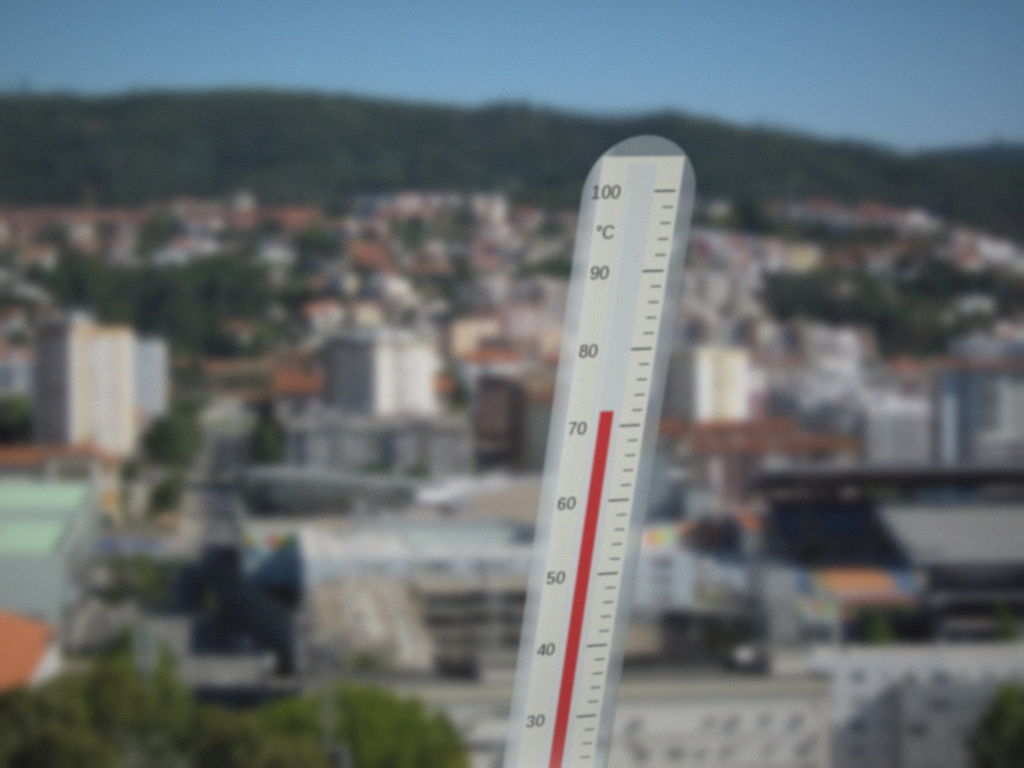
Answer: 72 °C
